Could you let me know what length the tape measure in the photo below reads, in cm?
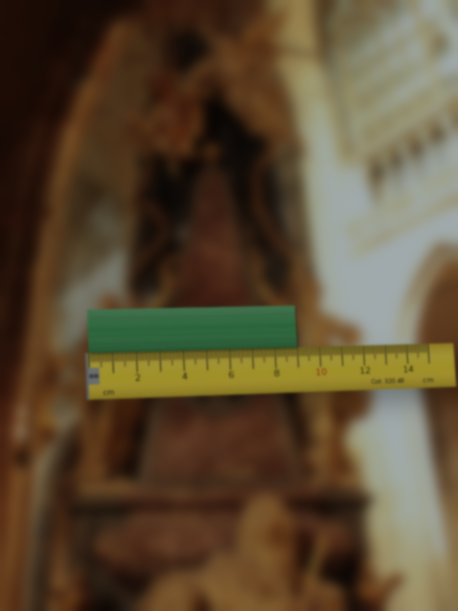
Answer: 9 cm
